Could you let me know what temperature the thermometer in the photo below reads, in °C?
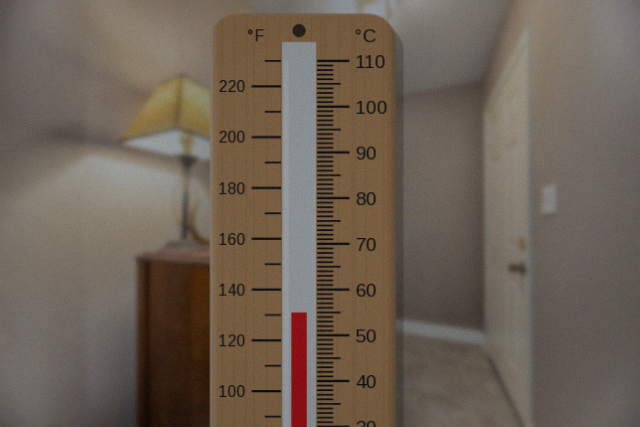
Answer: 55 °C
